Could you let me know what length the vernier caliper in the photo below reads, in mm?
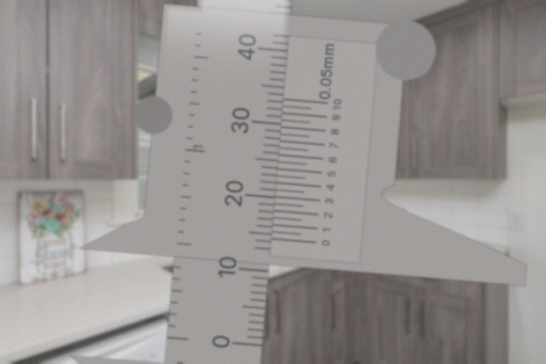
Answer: 14.4 mm
